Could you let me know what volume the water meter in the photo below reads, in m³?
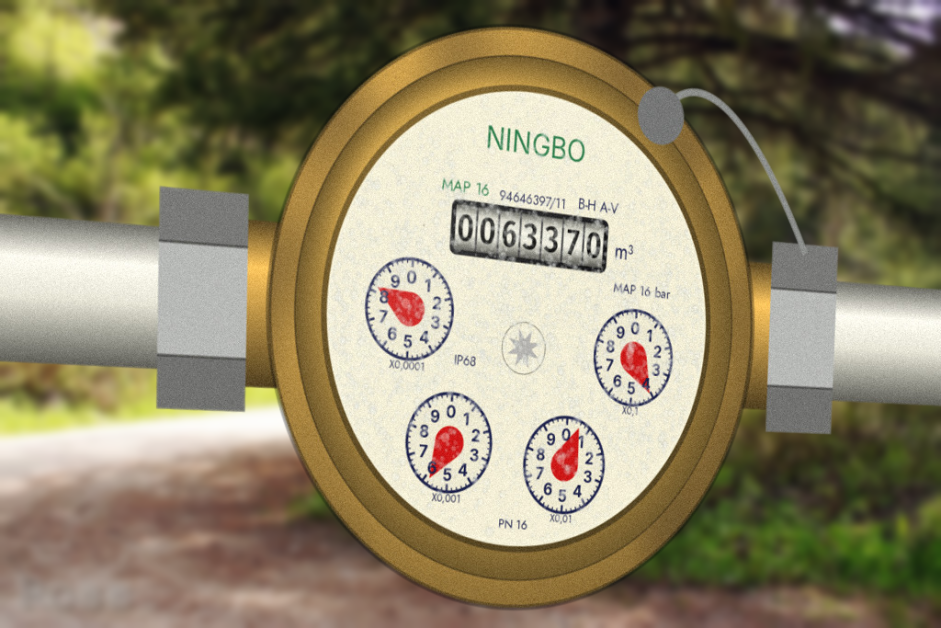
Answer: 63370.4058 m³
